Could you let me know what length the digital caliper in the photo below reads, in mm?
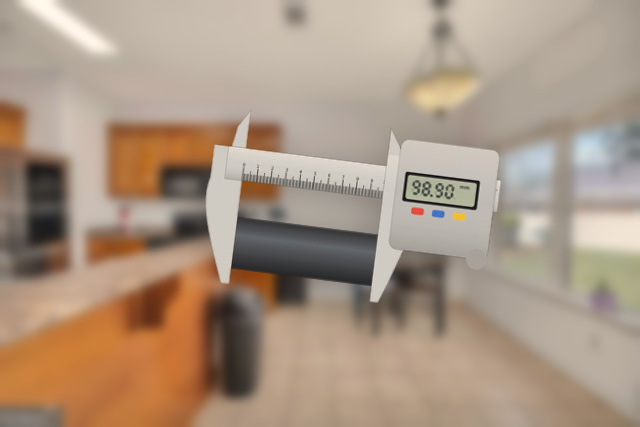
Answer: 98.90 mm
